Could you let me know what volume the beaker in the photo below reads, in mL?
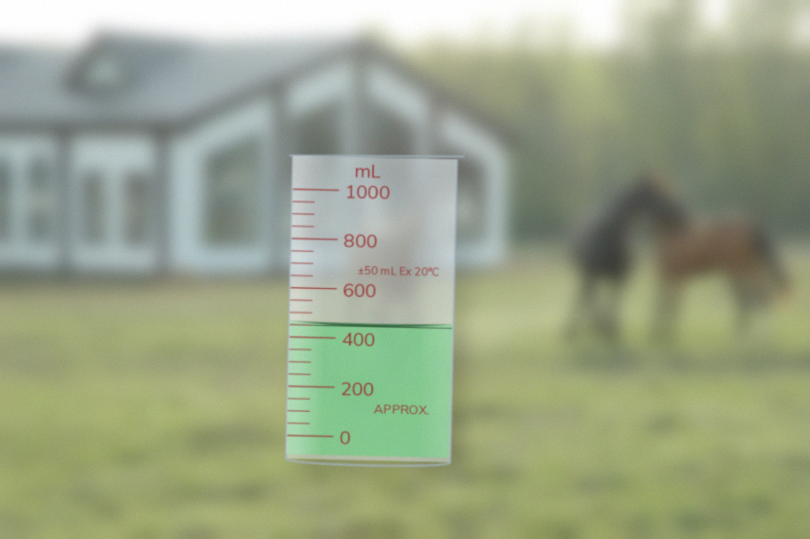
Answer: 450 mL
